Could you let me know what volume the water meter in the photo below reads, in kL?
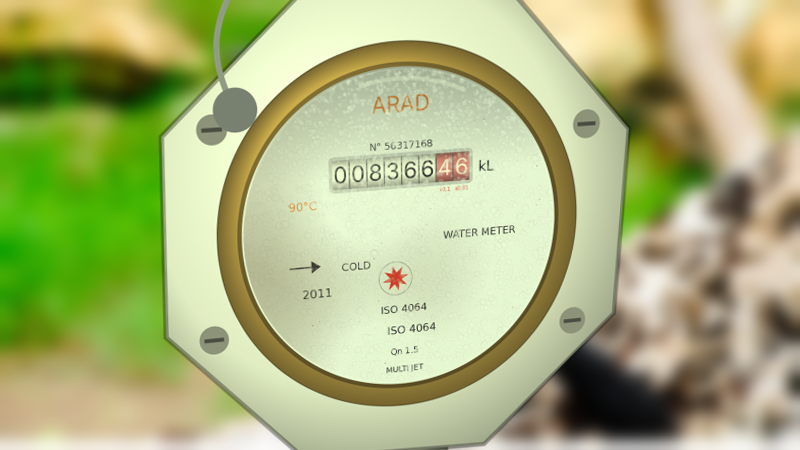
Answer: 8366.46 kL
